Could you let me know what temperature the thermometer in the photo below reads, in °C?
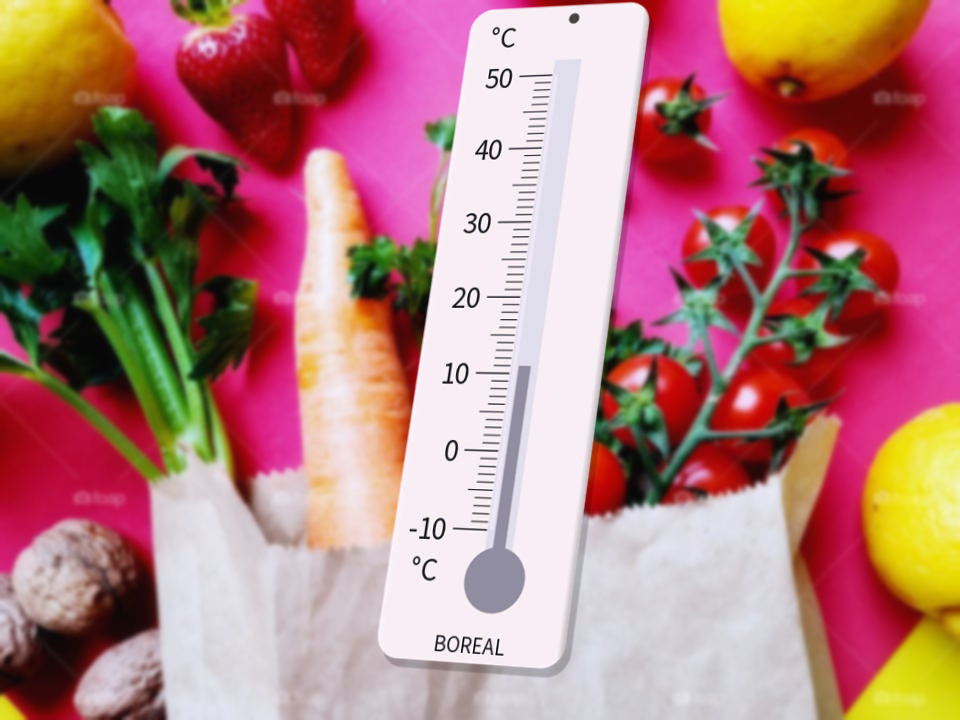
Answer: 11 °C
